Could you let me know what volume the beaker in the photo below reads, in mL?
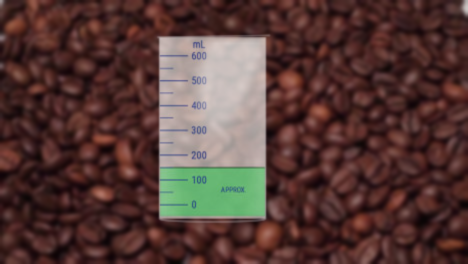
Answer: 150 mL
